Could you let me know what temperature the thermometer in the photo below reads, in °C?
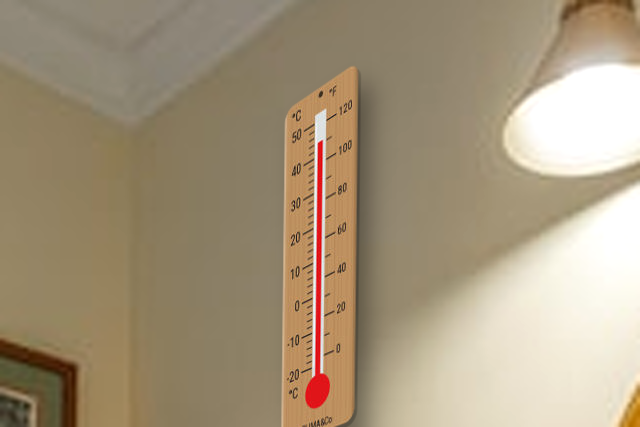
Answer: 44 °C
